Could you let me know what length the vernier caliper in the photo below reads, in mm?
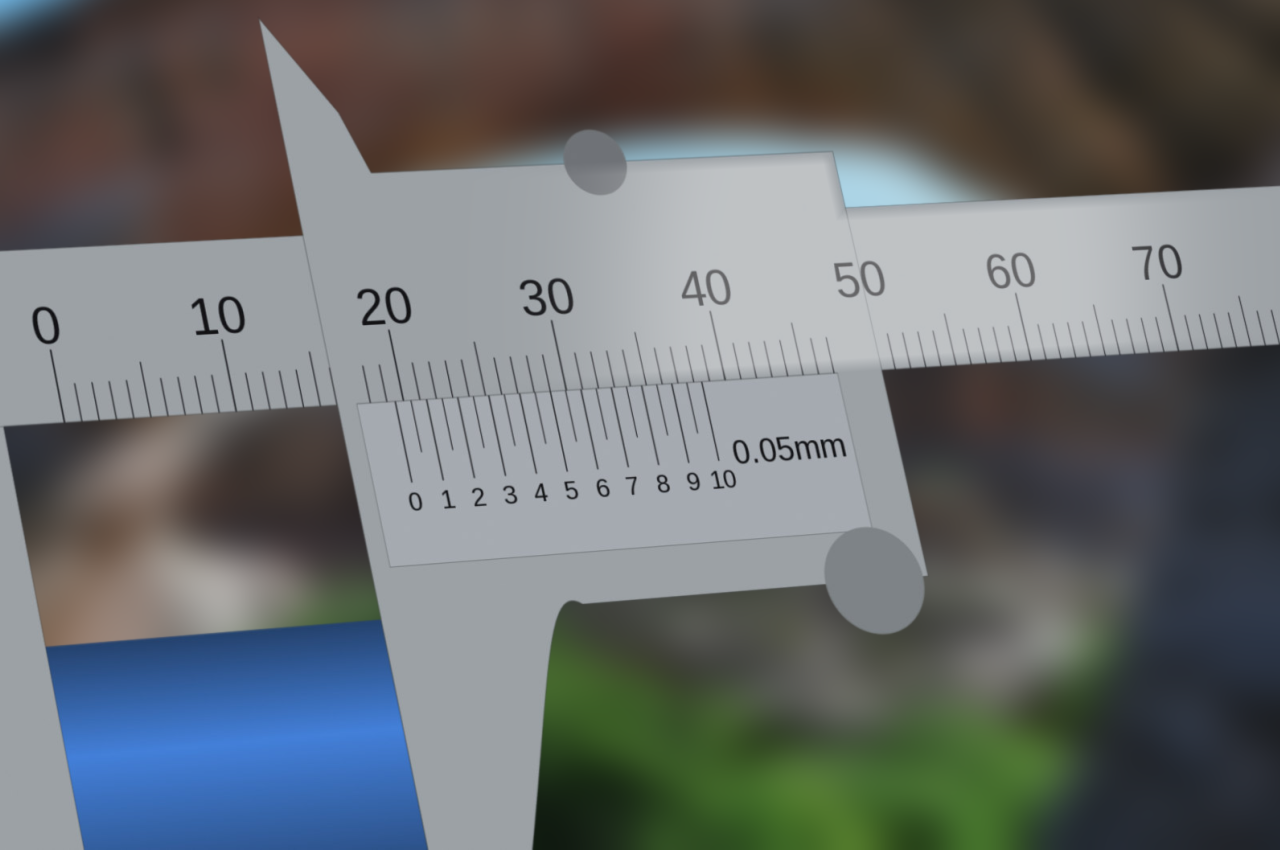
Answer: 19.5 mm
